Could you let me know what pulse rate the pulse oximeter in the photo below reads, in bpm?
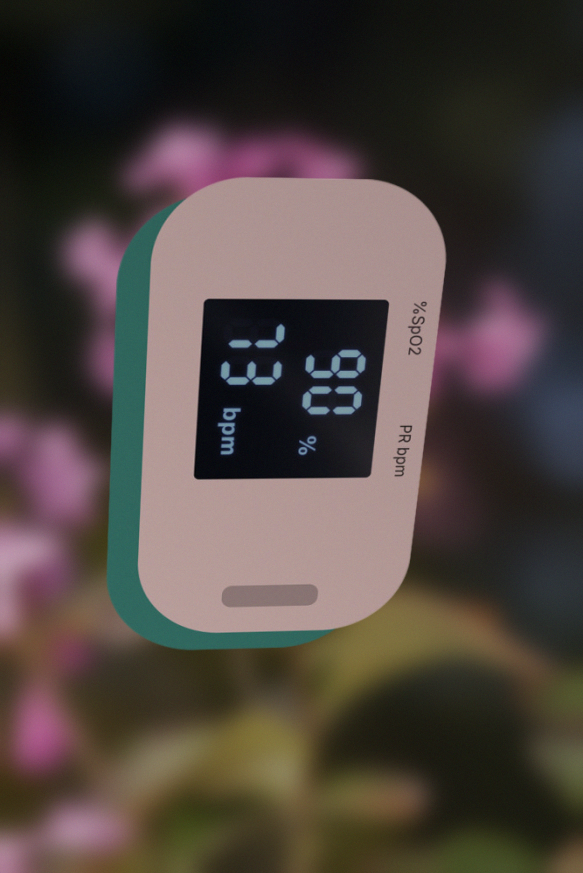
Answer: 73 bpm
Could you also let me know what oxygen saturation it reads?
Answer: 90 %
